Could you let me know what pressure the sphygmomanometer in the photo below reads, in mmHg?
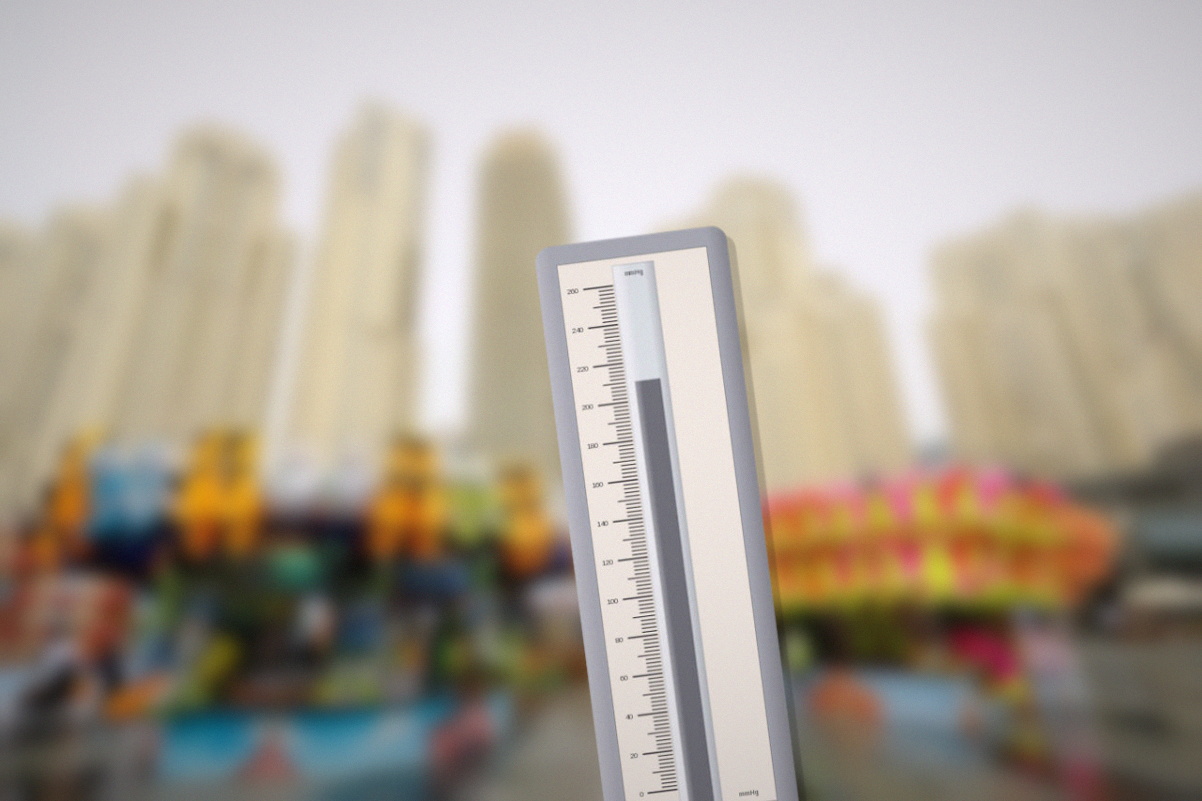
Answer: 210 mmHg
